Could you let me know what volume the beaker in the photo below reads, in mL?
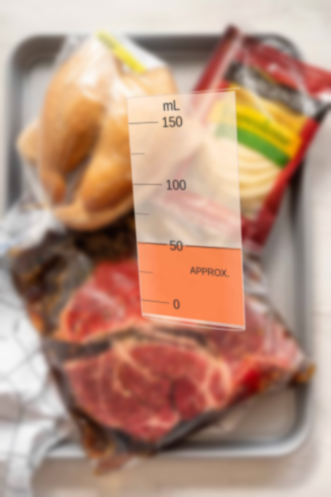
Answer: 50 mL
